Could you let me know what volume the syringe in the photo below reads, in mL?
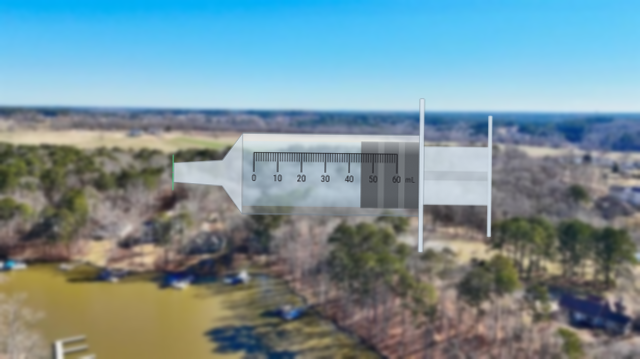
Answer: 45 mL
